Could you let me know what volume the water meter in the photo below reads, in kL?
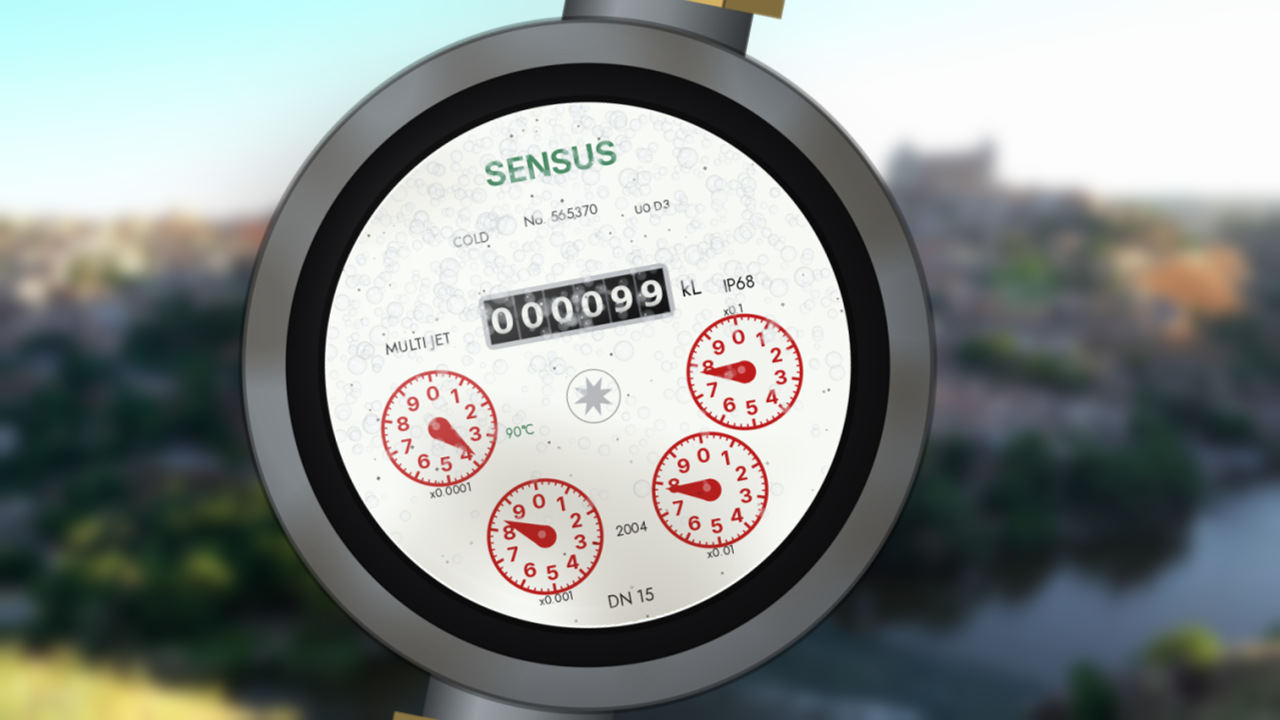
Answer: 99.7783 kL
